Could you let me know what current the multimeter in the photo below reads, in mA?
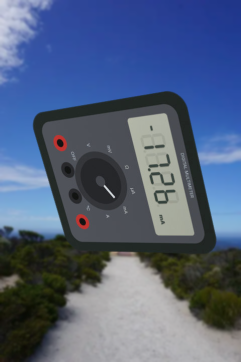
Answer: -17.26 mA
